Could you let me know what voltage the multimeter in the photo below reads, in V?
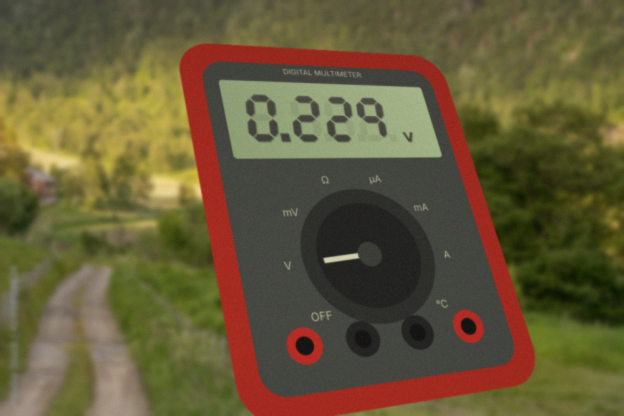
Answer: 0.229 V
